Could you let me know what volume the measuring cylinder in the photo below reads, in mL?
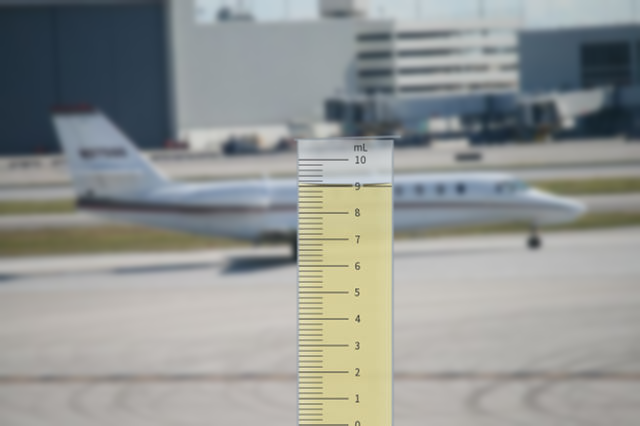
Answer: 9 mL
